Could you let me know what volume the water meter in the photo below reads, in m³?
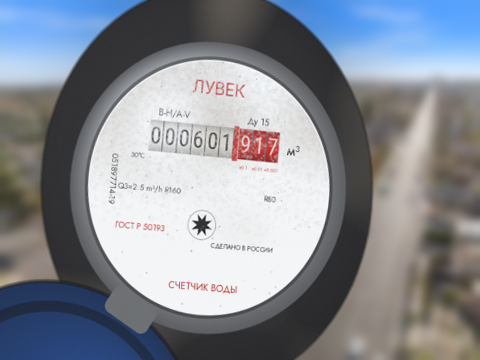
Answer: 601.917 m³
